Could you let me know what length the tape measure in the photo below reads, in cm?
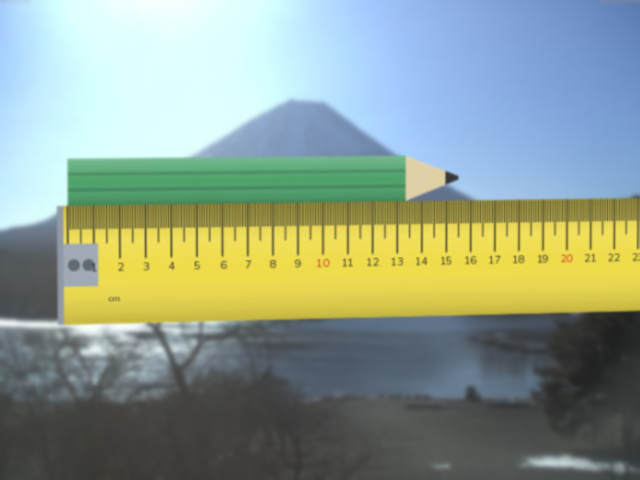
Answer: 15.5 cm
